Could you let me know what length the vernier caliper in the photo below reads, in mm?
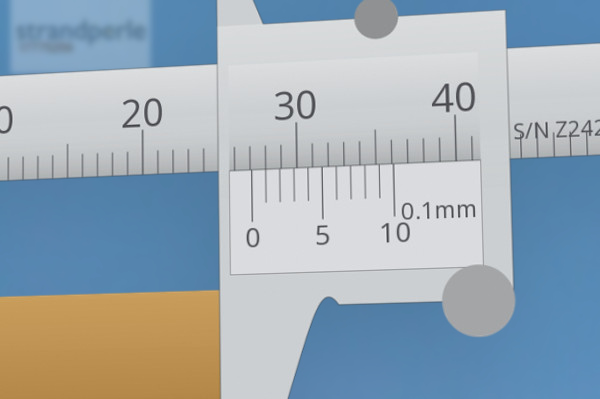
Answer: 27.1 mm
